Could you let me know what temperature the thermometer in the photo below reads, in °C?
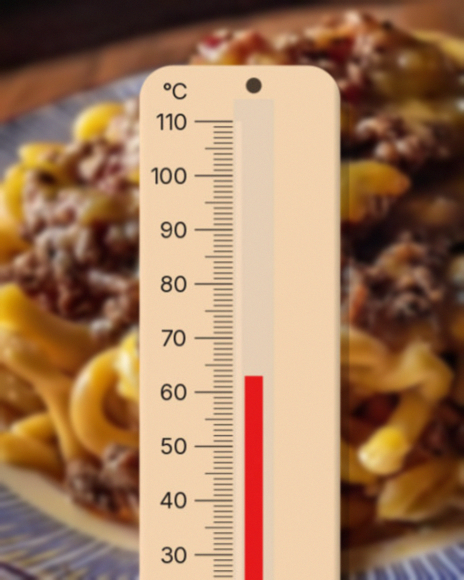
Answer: 63 °C
